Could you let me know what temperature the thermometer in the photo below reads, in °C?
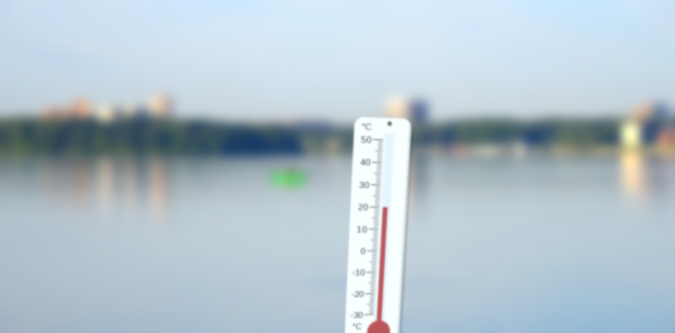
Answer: 20 °C
